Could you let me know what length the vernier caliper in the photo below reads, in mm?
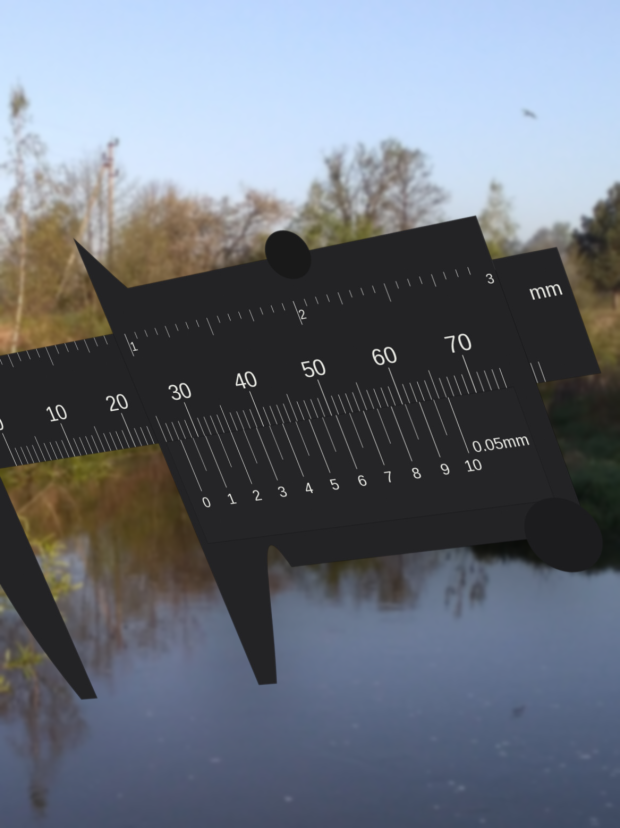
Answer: 27.2 mm
